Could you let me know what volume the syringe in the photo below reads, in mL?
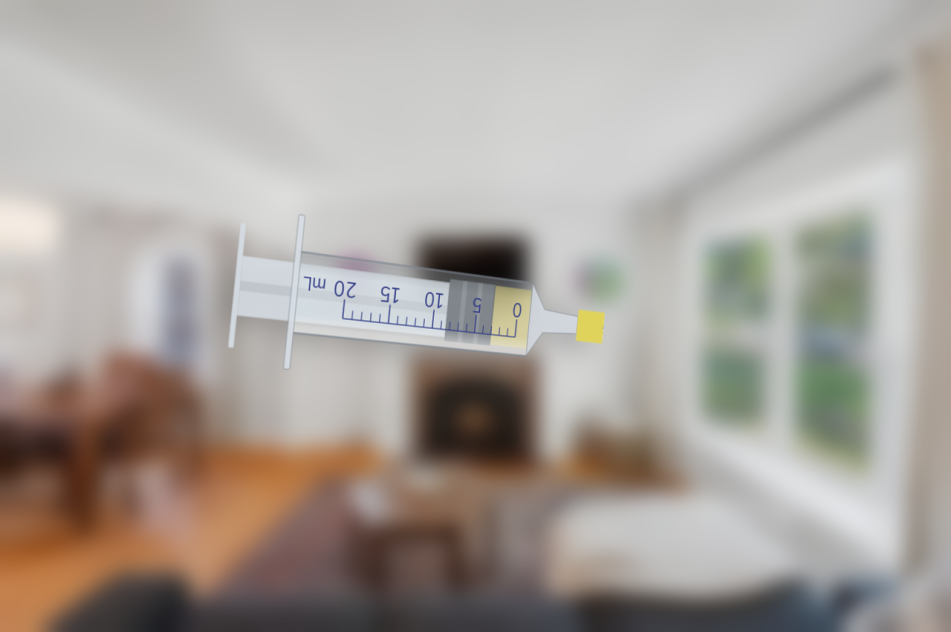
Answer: 3 mL
